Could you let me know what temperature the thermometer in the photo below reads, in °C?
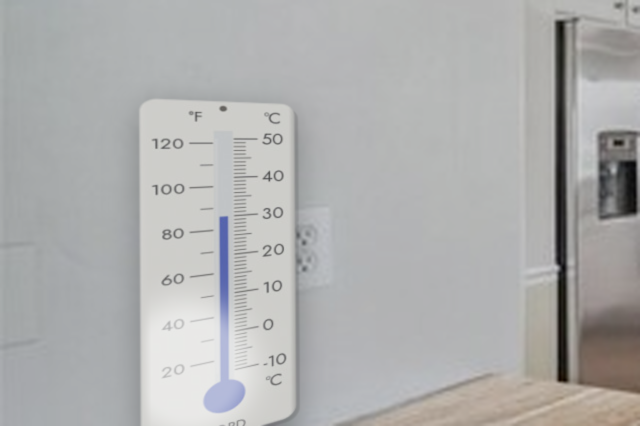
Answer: 30 °C
